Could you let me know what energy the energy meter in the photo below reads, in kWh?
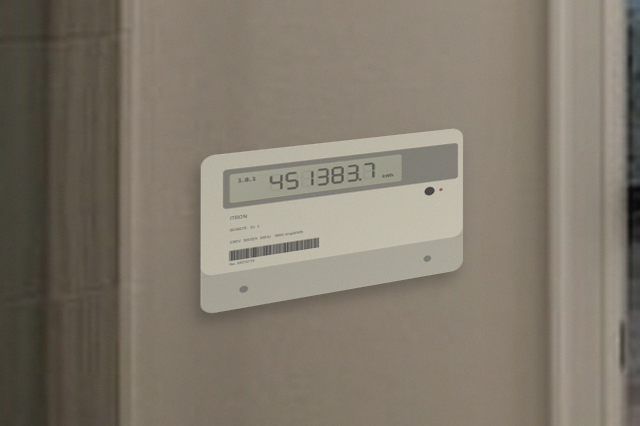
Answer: 451383.7 kWh
